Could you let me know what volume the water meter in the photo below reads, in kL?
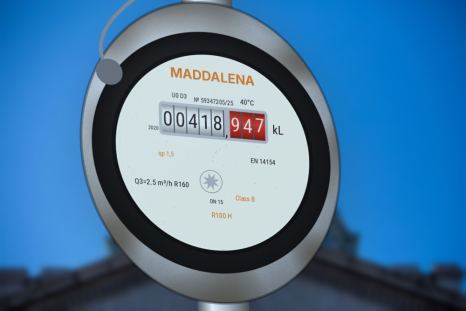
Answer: 418.947 kL
